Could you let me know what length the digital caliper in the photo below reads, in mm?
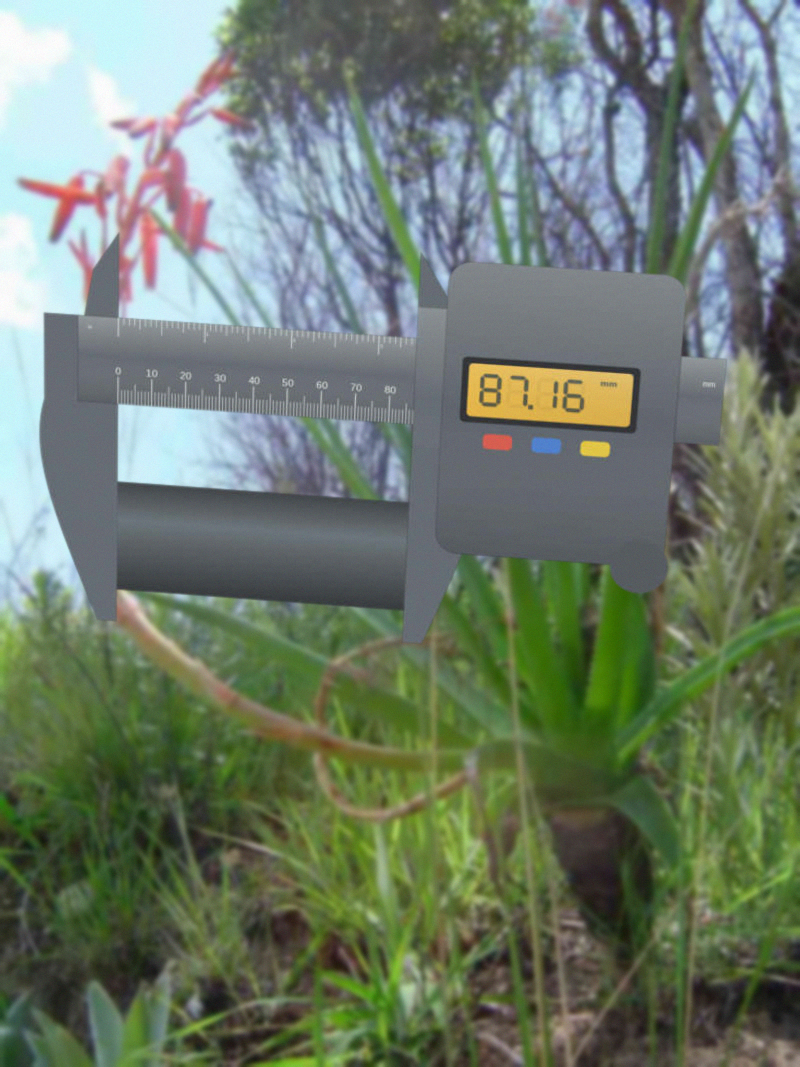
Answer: 87.16 mm
